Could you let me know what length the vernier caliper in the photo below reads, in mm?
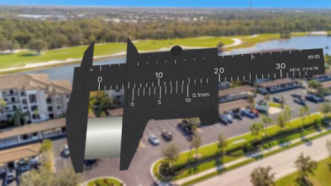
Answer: 5.8 mm
